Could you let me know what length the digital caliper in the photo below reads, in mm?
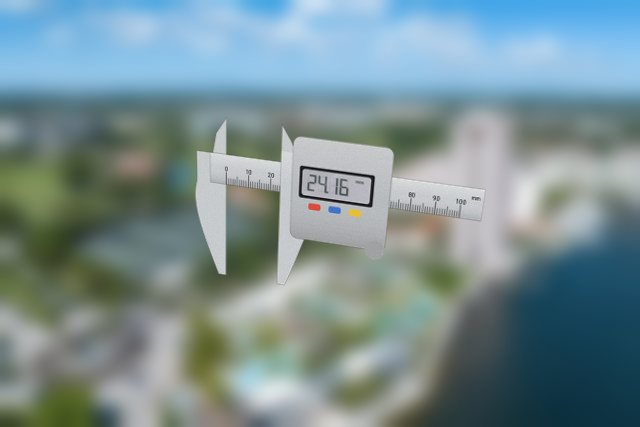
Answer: 24.16 mm
